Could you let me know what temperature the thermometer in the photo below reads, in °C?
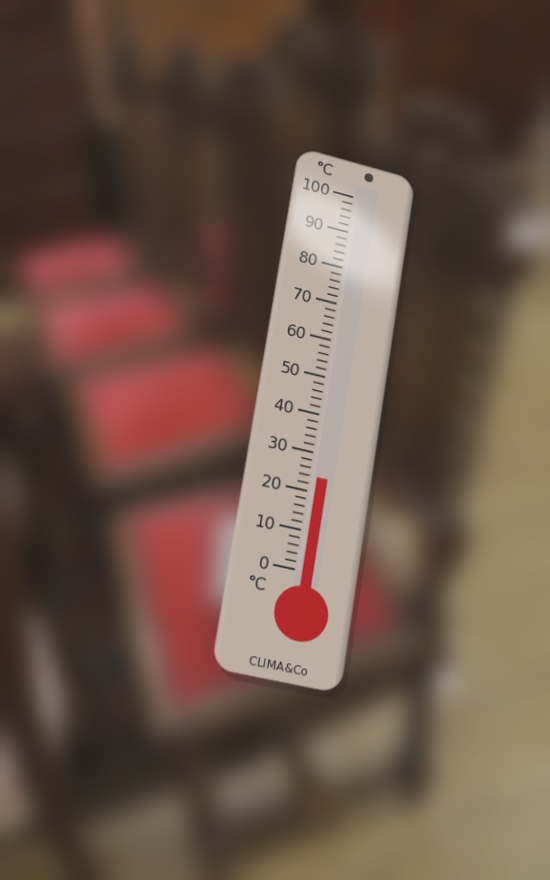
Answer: 24 °C
